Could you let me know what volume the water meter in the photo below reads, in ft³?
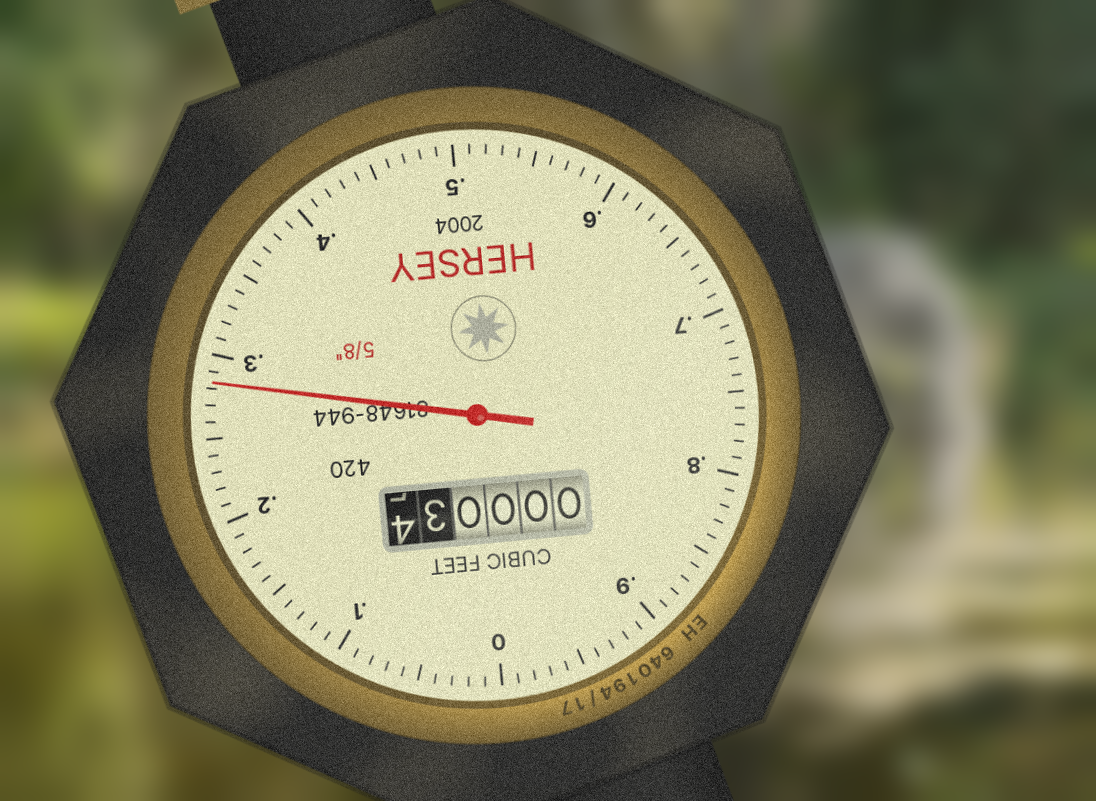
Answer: 34.28 ft³
